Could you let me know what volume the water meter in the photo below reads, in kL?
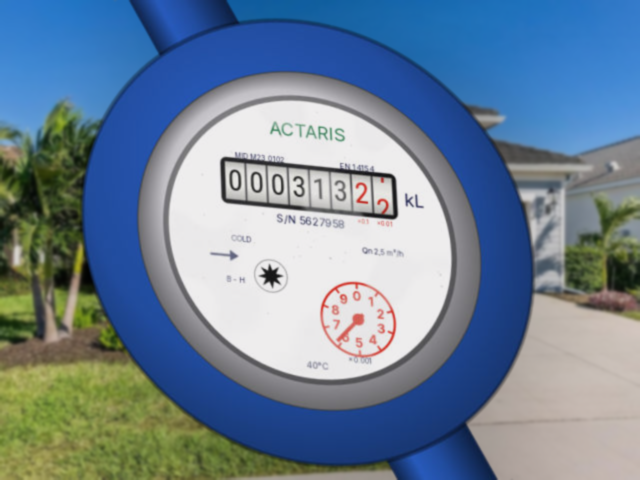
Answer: 313.216 kL
